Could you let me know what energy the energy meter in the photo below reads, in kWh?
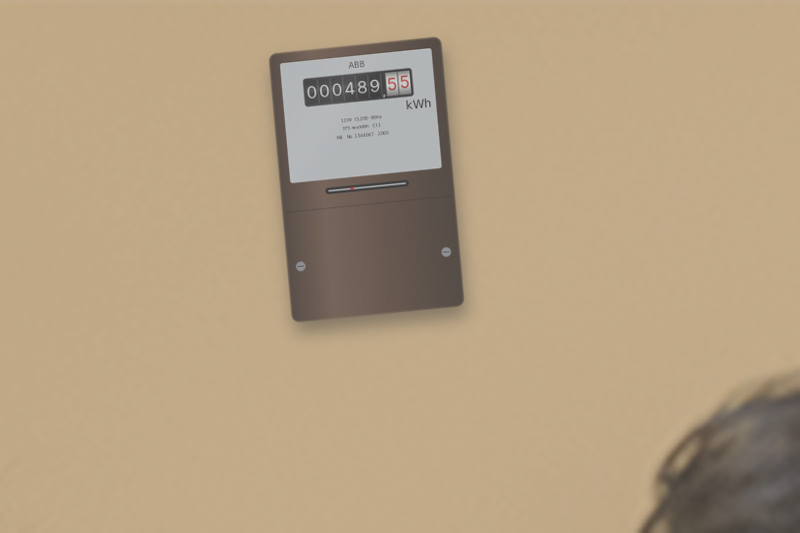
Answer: 489.55 kWh
